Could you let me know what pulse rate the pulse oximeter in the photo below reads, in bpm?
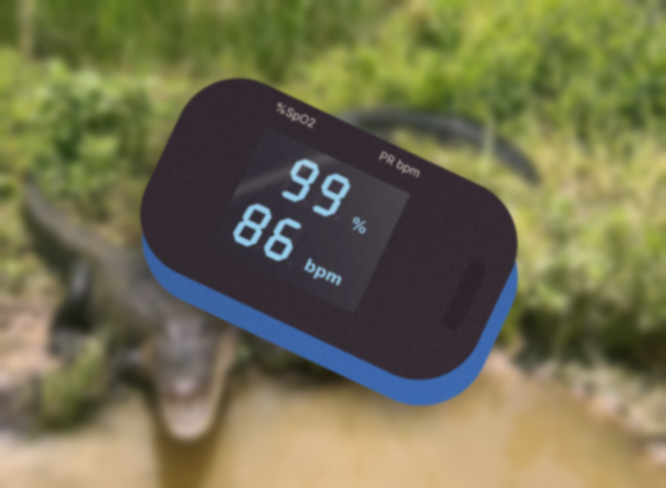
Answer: 86 bpm
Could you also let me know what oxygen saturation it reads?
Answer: 99 %
